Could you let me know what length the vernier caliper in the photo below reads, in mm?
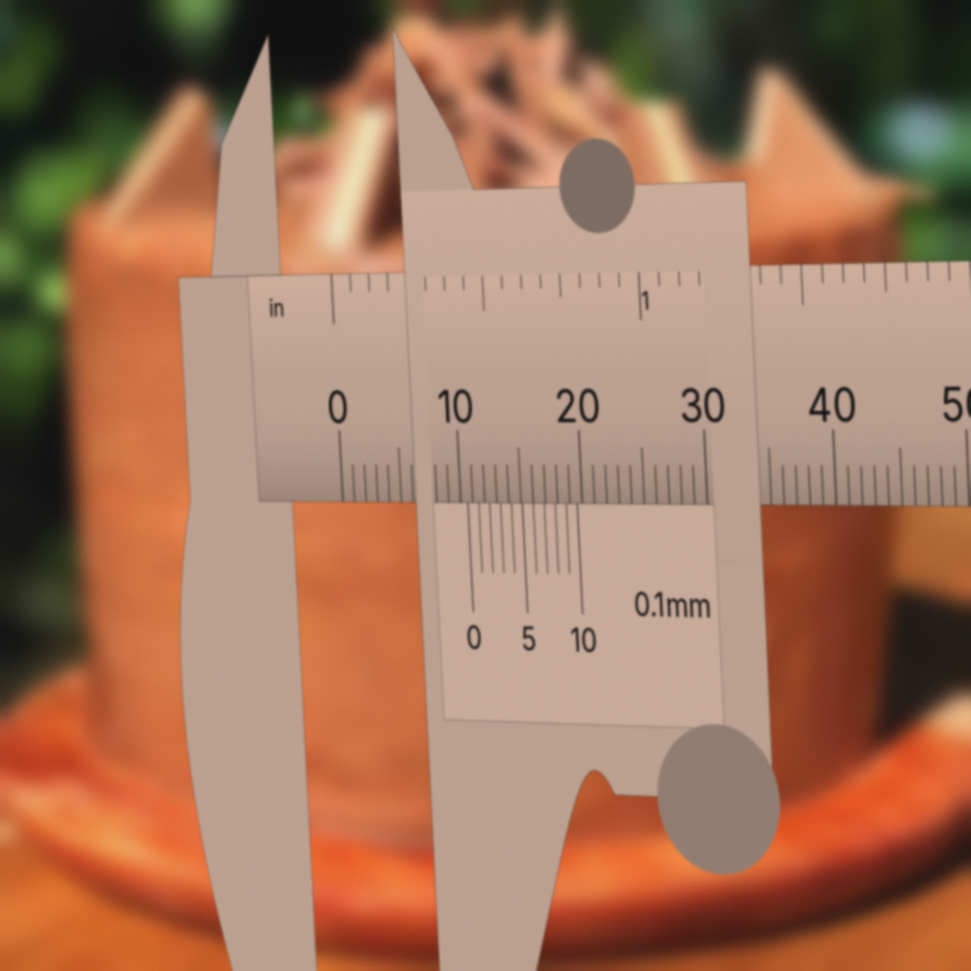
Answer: 10.6 mm
